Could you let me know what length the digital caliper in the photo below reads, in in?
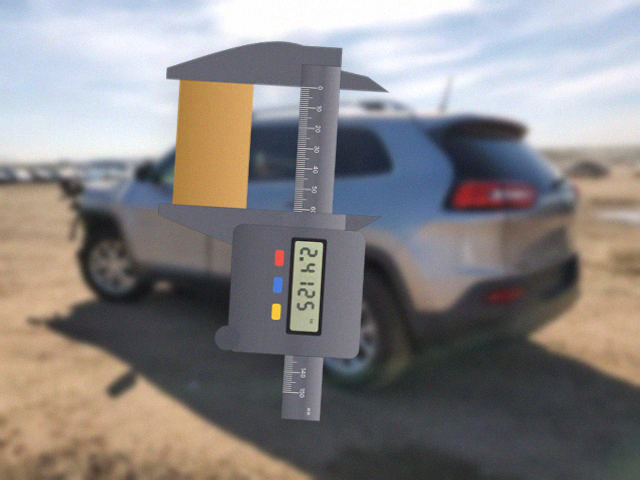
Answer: 2.4125 in
